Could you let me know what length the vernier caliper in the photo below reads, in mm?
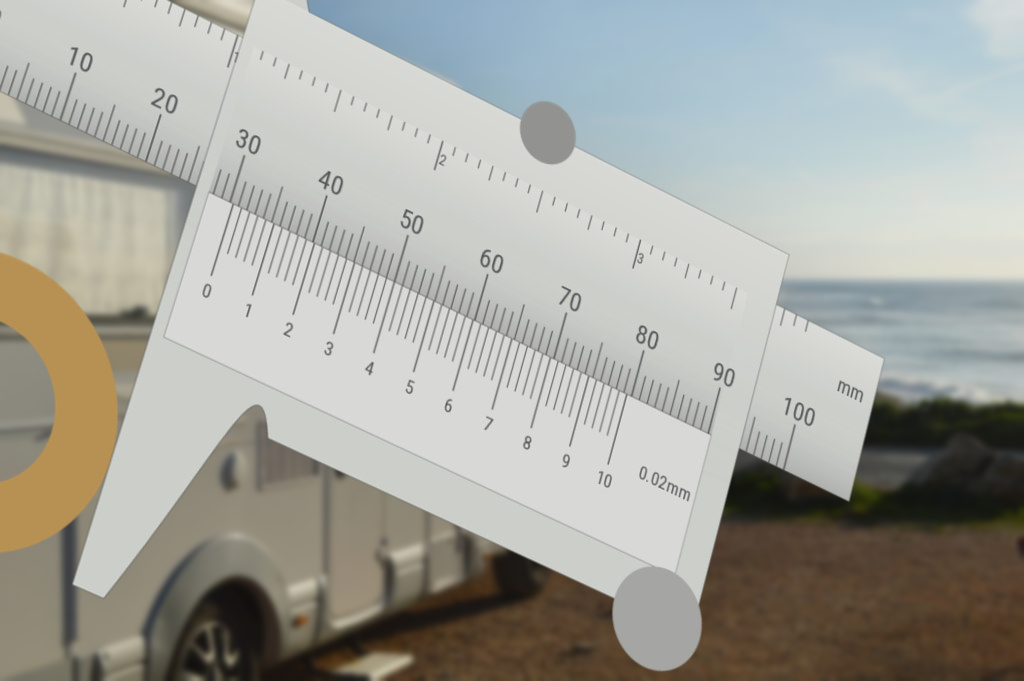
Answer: 30.4 mm
